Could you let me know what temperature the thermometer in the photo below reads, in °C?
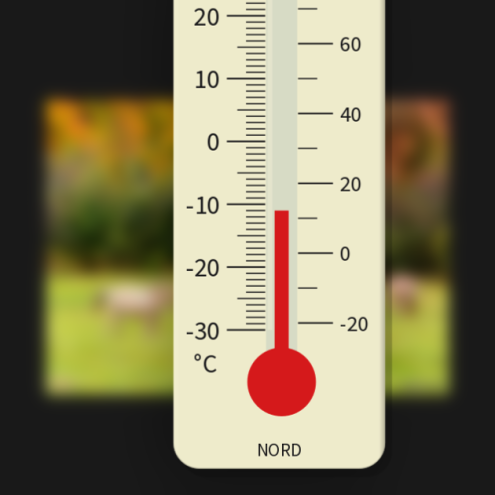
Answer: -11 °C
